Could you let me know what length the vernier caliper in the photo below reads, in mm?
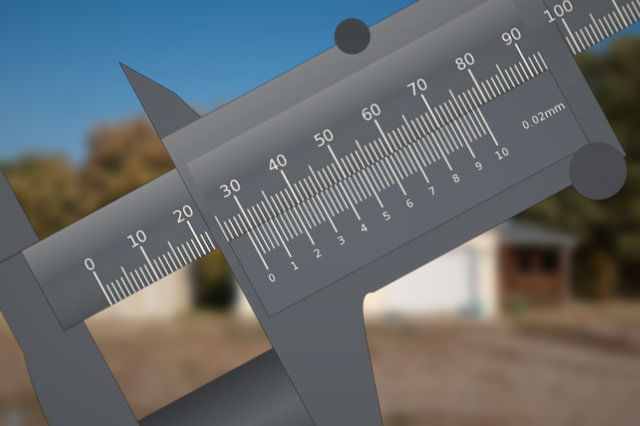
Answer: 29.0 mm
